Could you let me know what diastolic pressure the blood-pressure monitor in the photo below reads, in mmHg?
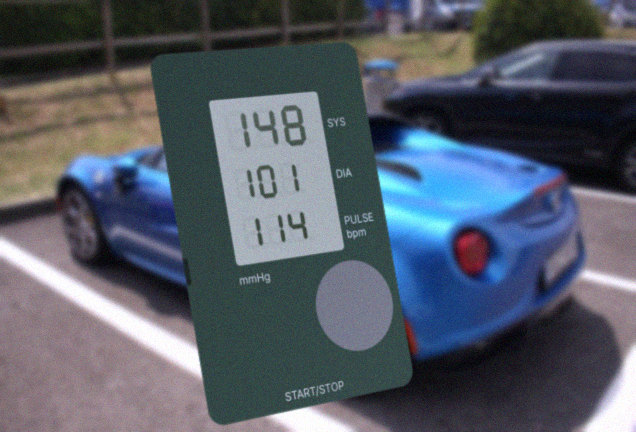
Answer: 101 mmHg
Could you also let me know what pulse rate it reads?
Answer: 114 bpm
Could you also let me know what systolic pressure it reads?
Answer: 148 mmHg
